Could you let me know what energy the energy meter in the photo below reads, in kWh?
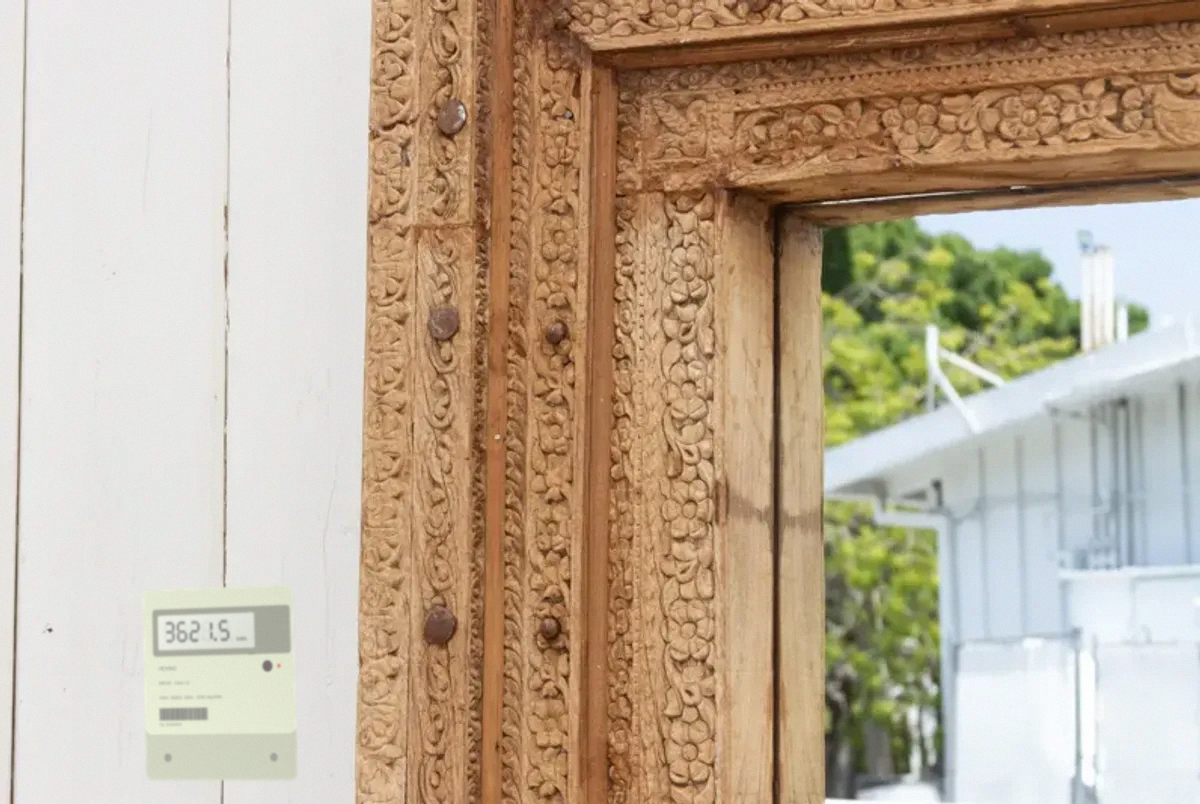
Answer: 3621.5 kWh
